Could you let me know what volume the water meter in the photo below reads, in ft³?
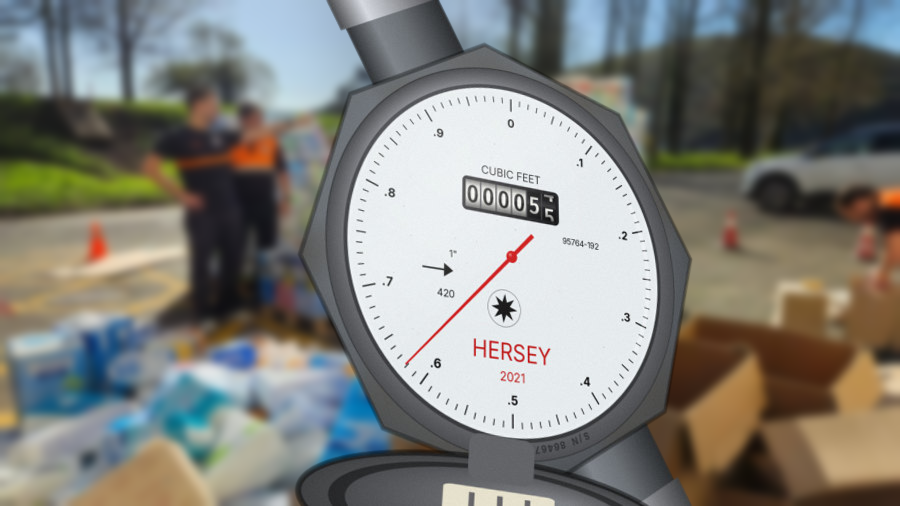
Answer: 54.62 ft³
